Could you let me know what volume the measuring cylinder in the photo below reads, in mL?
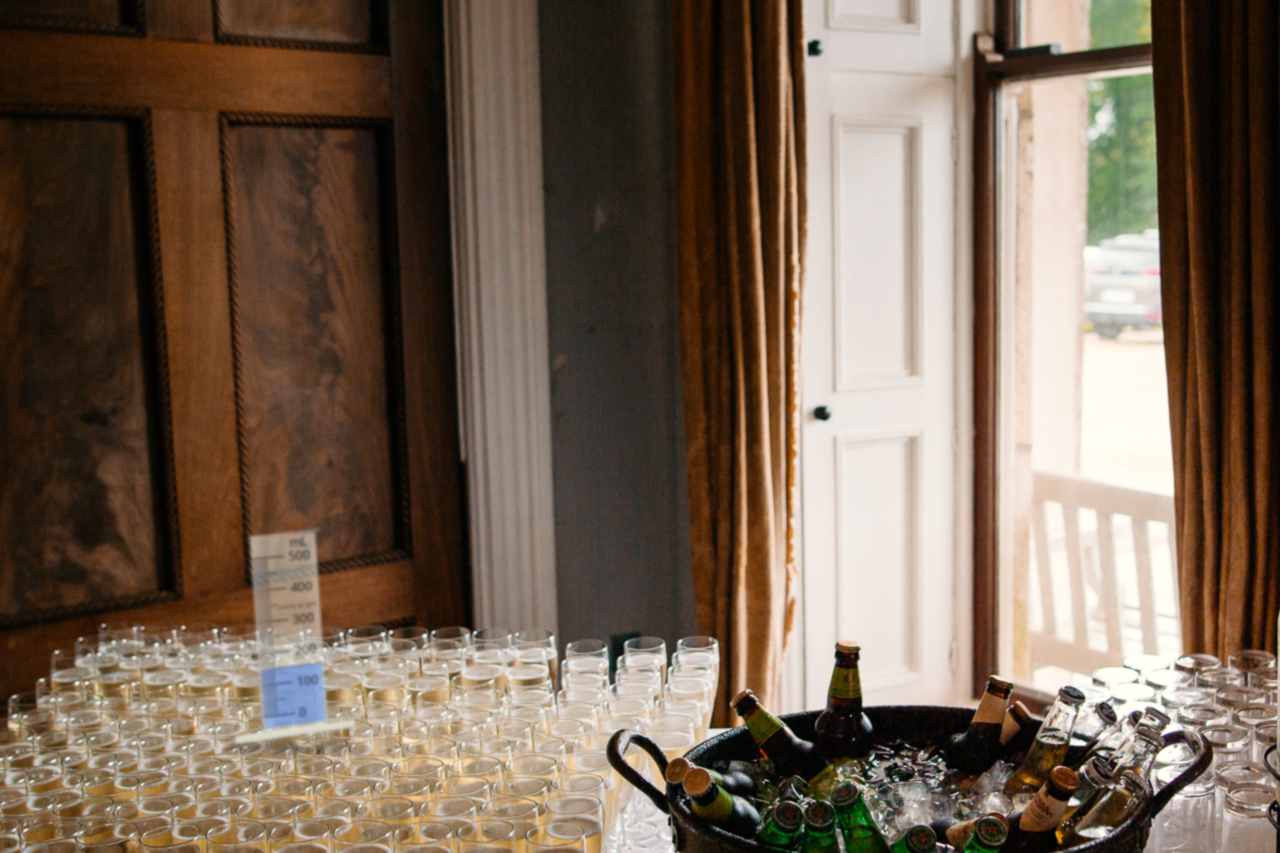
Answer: 150 mL
